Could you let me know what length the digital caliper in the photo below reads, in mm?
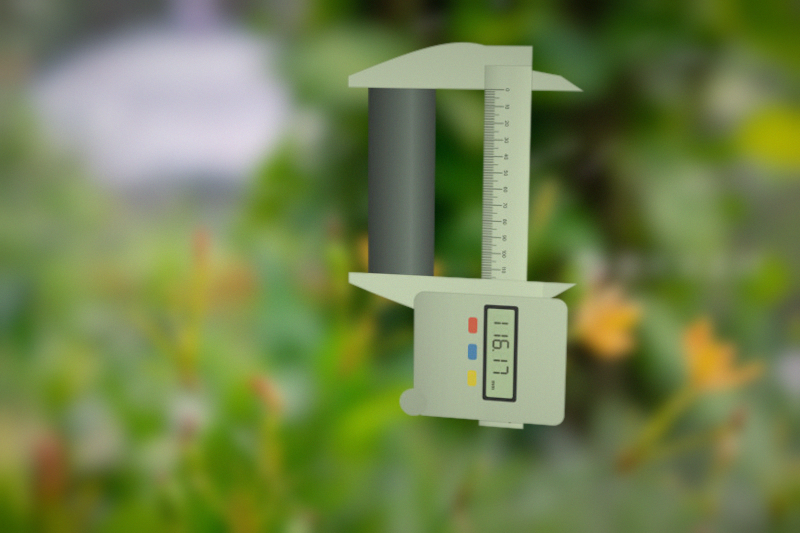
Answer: 116.17 mm
